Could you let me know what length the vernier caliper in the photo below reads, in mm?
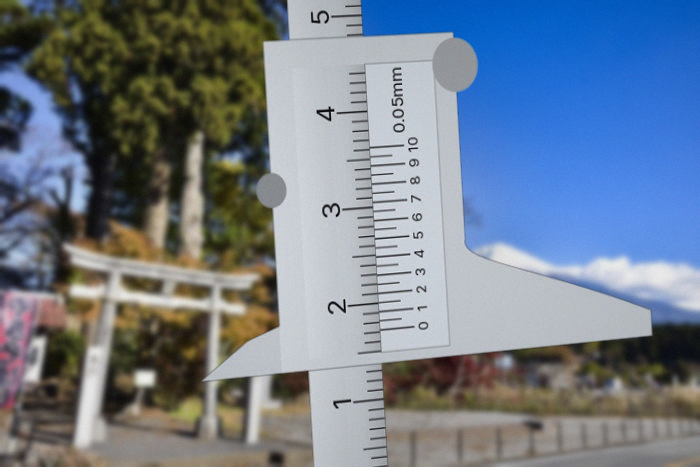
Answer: 17.2 mm
